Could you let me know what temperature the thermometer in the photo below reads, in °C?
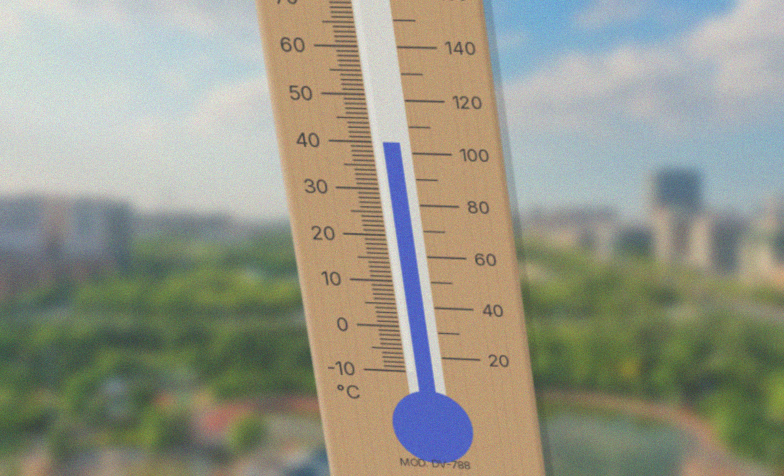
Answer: 40 °C
